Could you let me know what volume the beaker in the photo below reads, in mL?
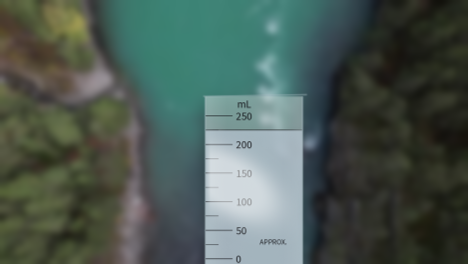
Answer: 225 mL
